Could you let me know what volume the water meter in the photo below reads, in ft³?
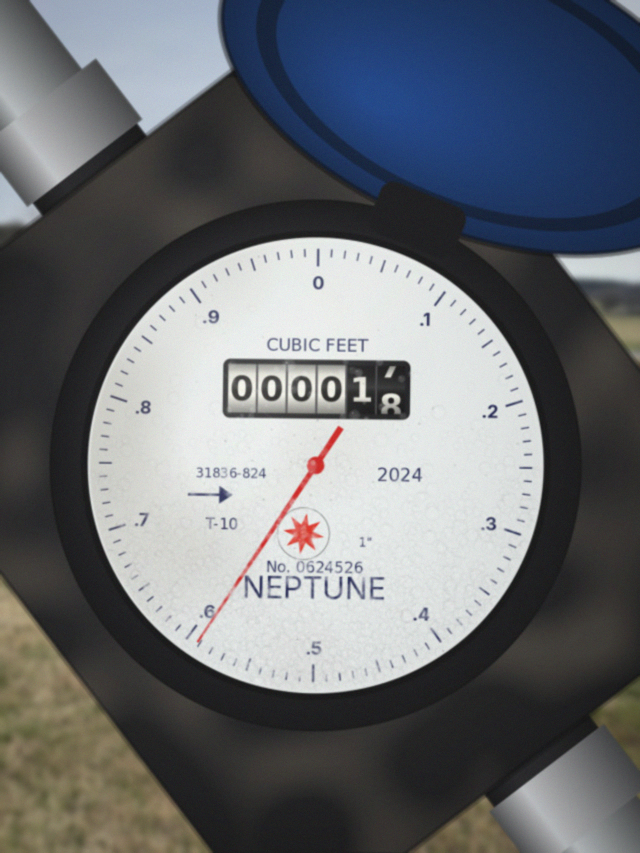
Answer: 17.59 ft³
